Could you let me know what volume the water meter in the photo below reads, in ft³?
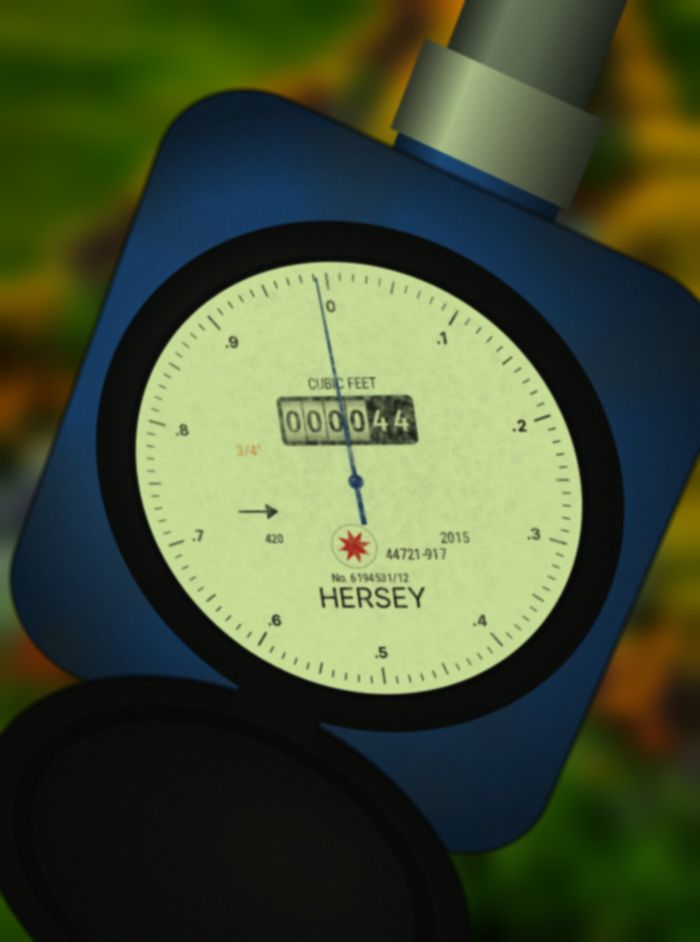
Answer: 43.99 ft³
